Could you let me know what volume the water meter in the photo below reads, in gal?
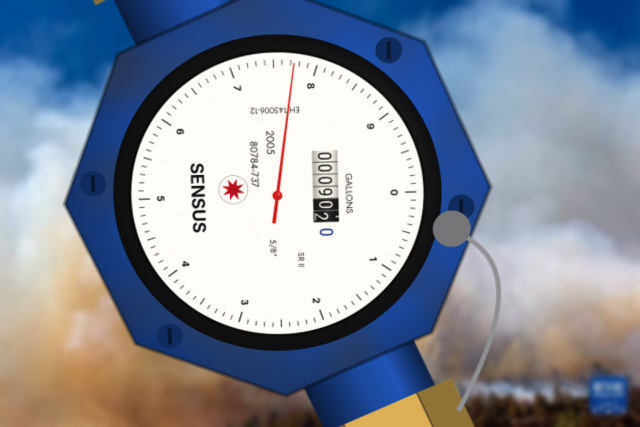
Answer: 9017.7 gal
